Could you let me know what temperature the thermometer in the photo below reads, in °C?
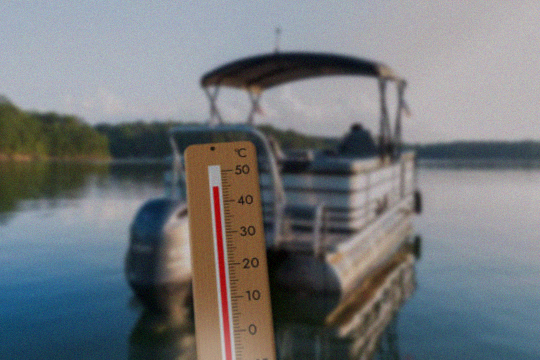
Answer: 45 °C
